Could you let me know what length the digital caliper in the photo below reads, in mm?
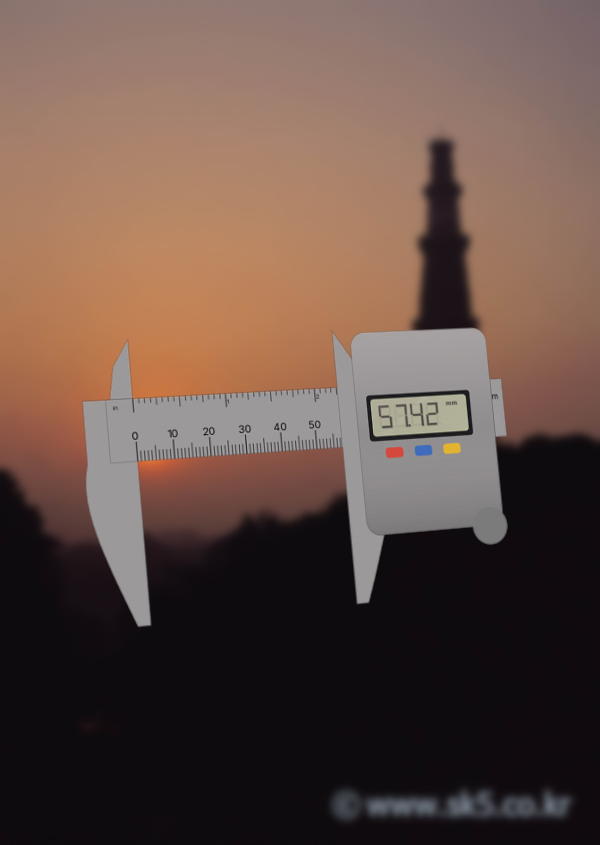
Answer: 57.42 mm
